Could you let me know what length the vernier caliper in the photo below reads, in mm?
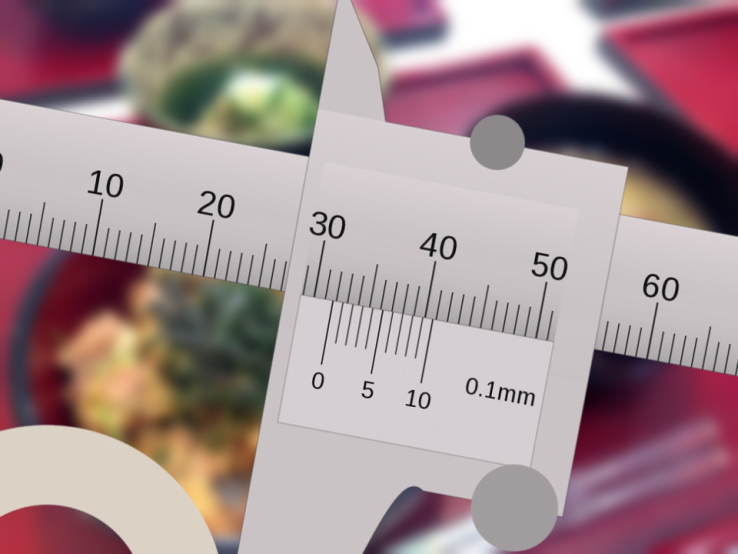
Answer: 31.7 mm
